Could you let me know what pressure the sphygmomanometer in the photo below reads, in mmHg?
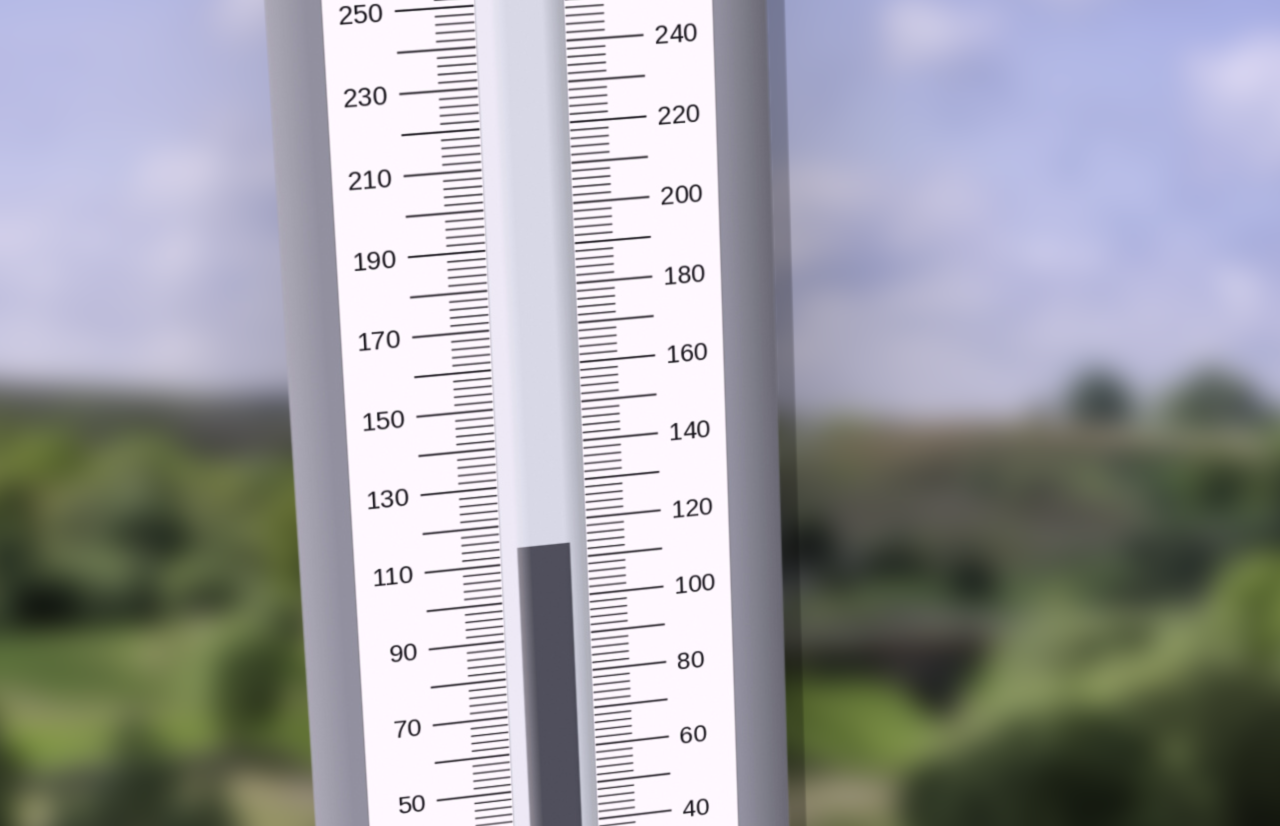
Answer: 114 mmHg
